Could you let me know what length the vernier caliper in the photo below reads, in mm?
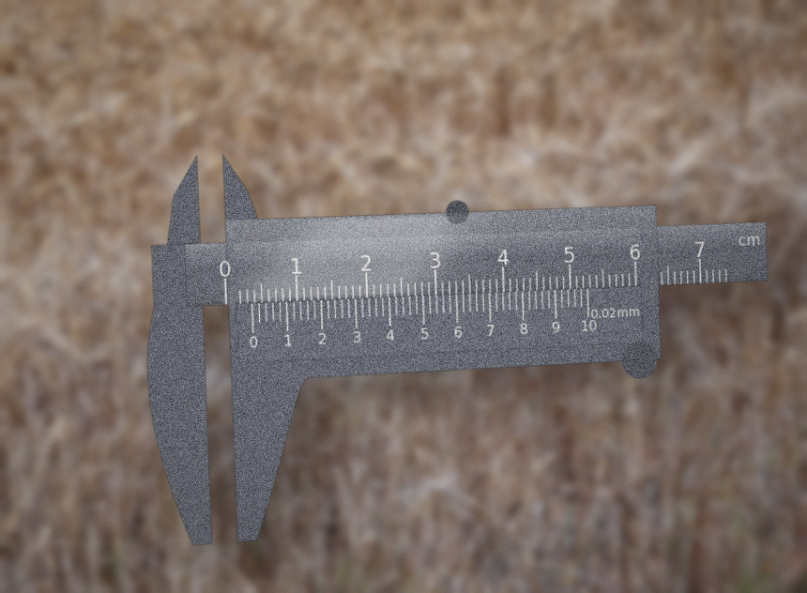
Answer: 3.6 mm
